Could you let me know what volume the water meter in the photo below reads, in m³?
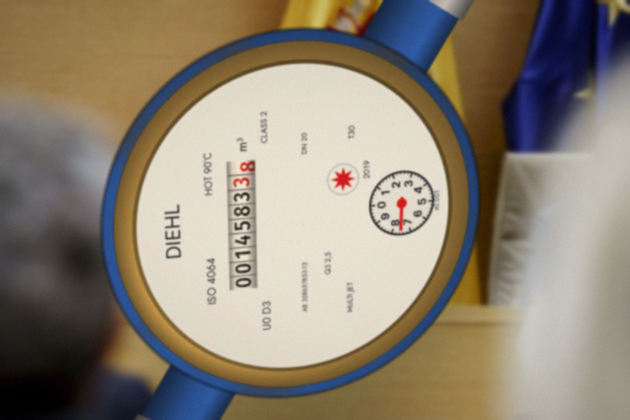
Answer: 14583.377 m³
